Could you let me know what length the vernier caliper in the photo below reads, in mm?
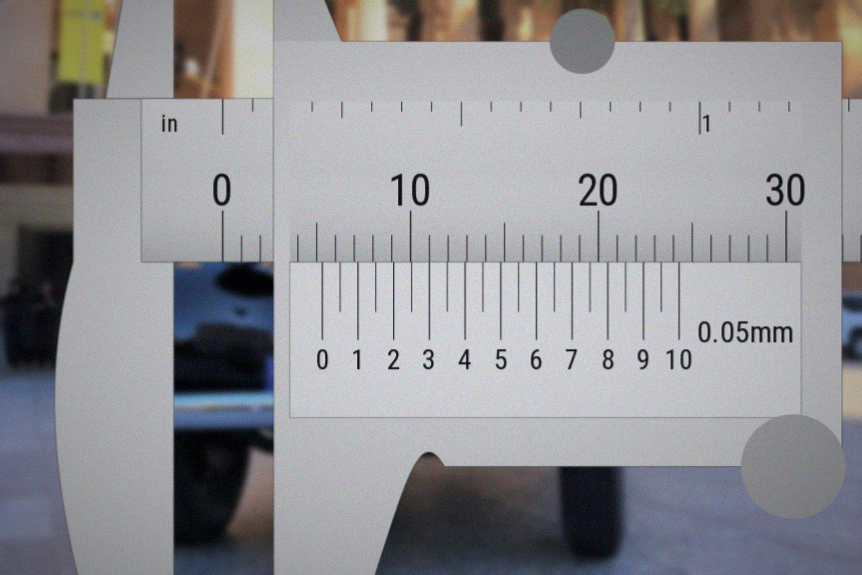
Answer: 5.3 mm
